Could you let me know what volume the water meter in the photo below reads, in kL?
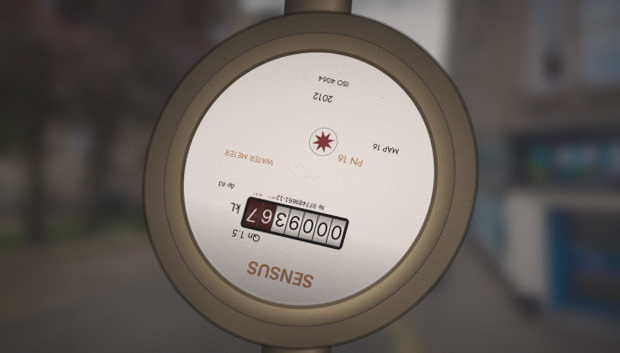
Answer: 93.67 kL
